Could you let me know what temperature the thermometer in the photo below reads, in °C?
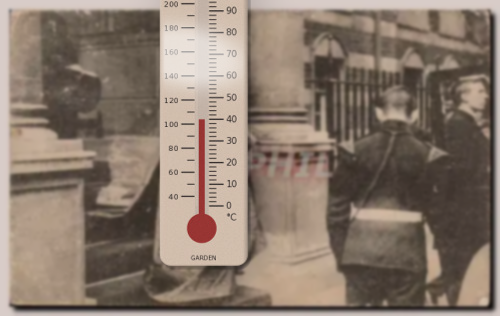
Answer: 40 °C
